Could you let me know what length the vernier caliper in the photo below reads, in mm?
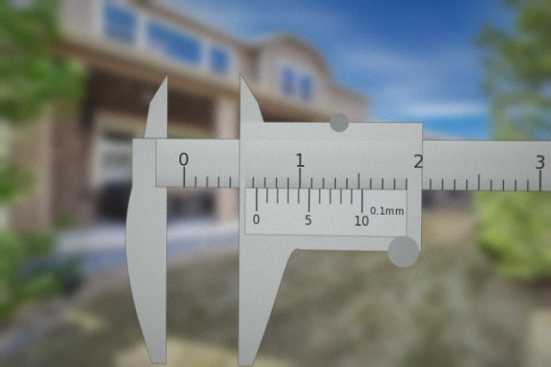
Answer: 6.3 mm
